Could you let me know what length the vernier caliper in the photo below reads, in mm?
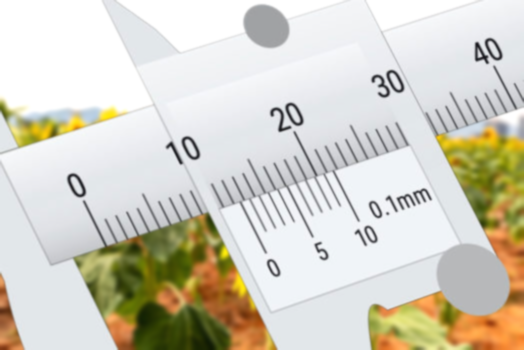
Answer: 12.6 mm
